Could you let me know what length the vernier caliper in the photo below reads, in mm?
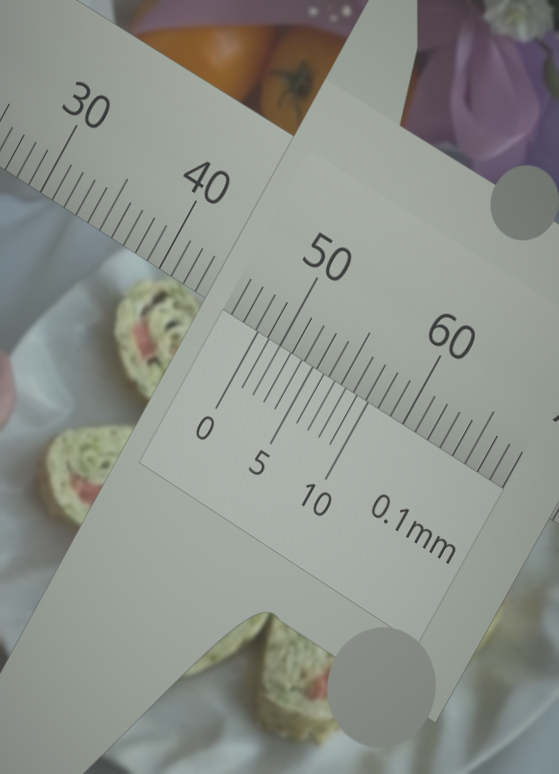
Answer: 48.2 mm
